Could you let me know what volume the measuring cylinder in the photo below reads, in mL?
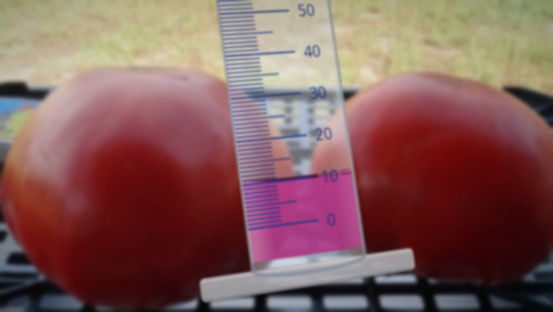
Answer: 10 mL
